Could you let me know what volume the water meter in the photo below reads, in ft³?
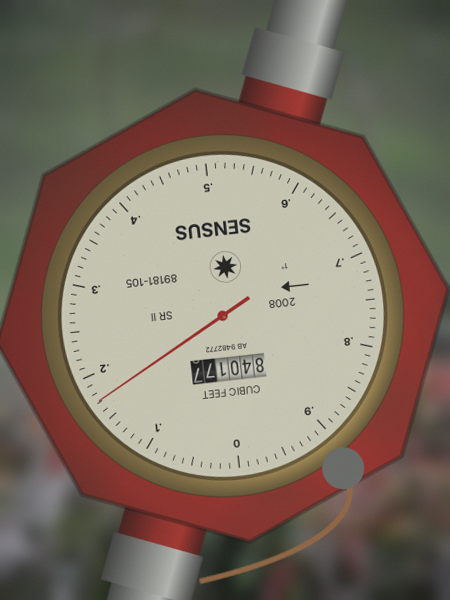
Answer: 840177.17 ft³
